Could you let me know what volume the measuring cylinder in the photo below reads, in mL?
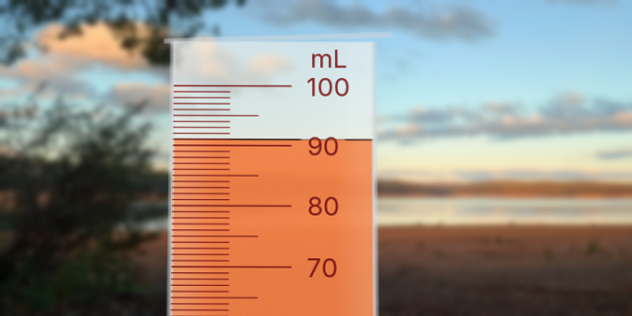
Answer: 91 mL
